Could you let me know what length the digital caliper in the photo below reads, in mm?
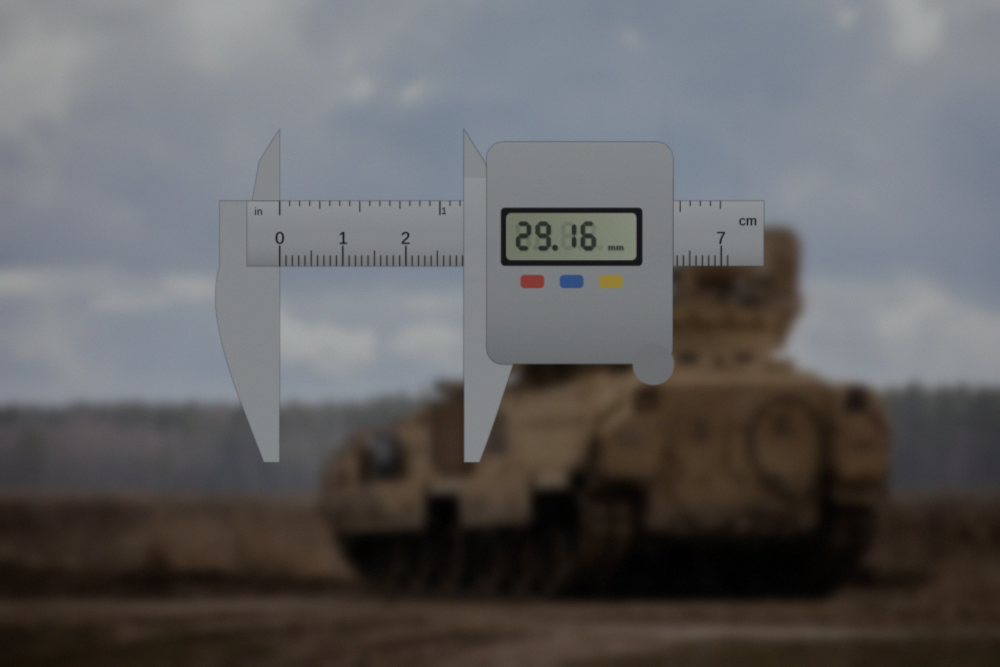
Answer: 29.16 mm
